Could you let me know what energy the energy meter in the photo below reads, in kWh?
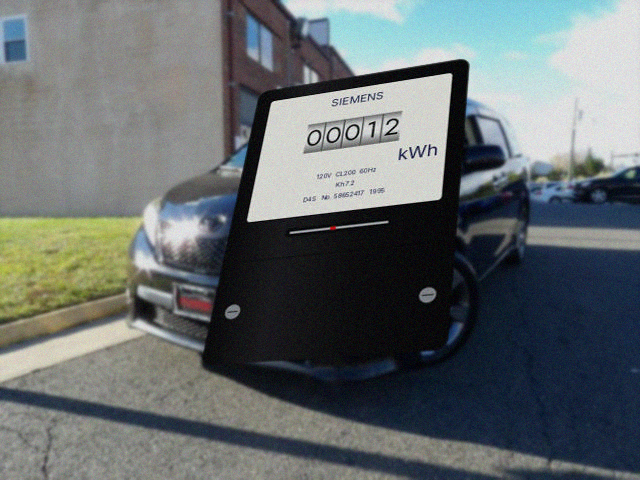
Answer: 12 kWh
